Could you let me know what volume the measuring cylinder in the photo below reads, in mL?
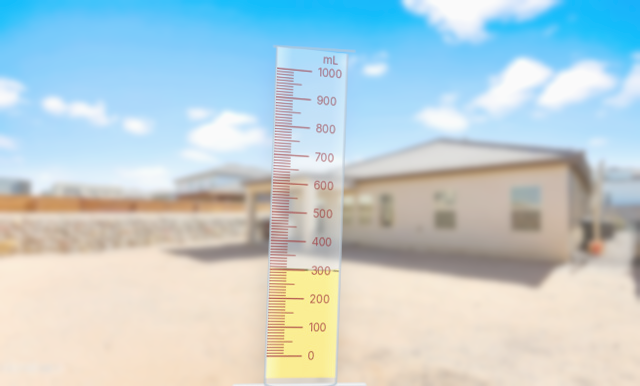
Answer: 300 mL
